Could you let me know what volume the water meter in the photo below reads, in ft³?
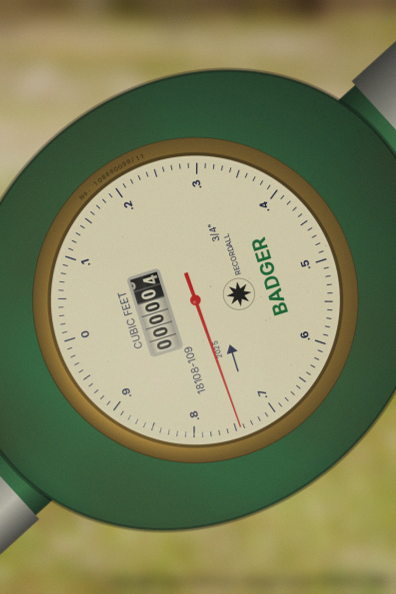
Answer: 3.74 ft³
